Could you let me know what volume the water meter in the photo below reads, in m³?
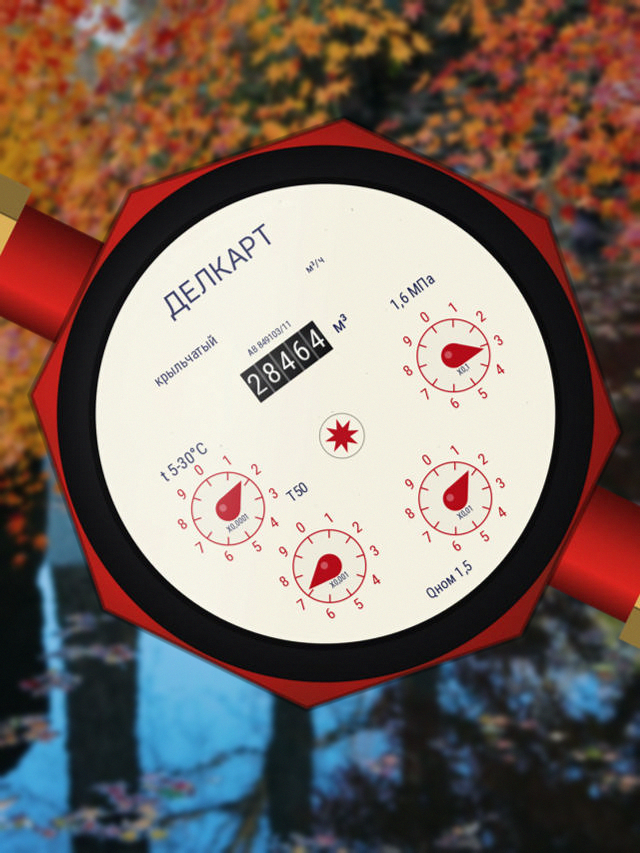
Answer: 28464.3171 m³
